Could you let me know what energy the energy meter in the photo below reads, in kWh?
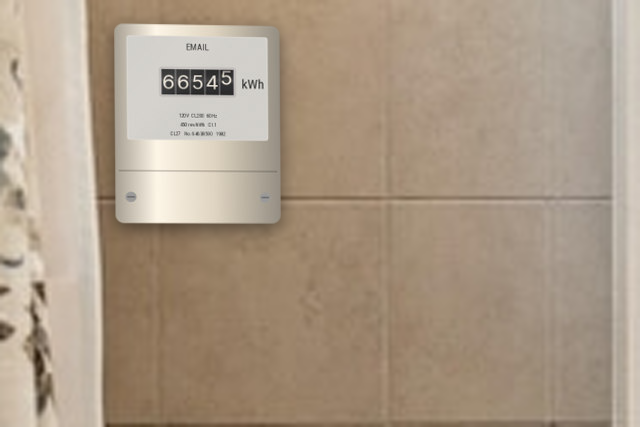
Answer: 66545 kWh
